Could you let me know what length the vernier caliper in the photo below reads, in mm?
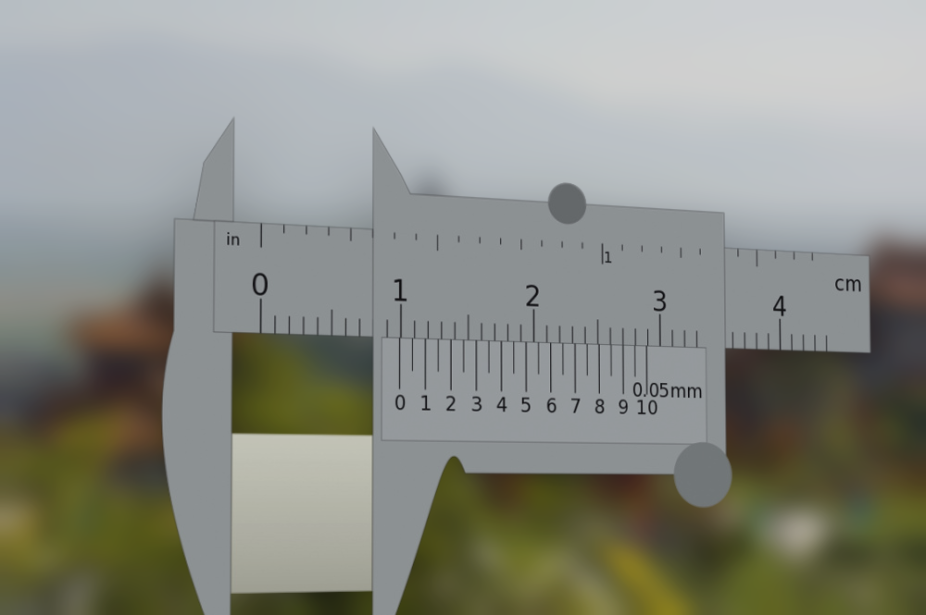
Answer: 9.9 mm
